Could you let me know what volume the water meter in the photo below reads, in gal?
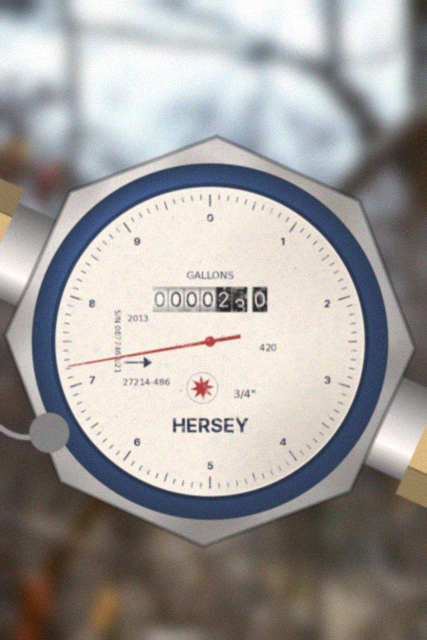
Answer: 227.2 gal
